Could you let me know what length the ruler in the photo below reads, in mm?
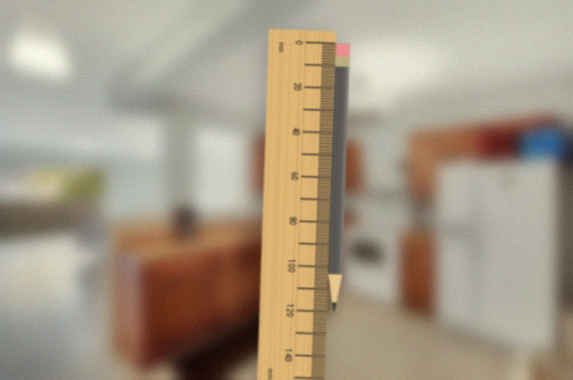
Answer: 120 mm
